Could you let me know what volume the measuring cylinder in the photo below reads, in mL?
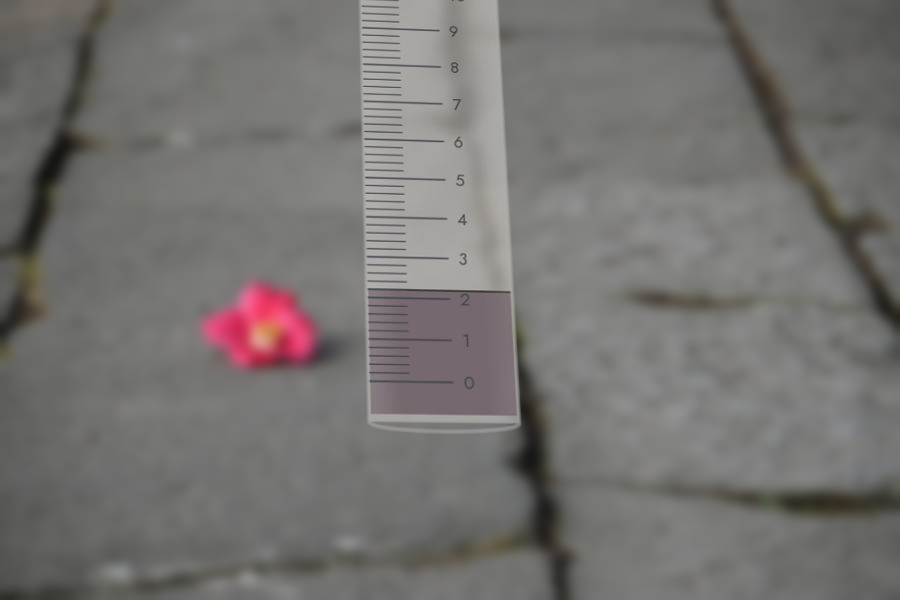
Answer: 2.2 mL
